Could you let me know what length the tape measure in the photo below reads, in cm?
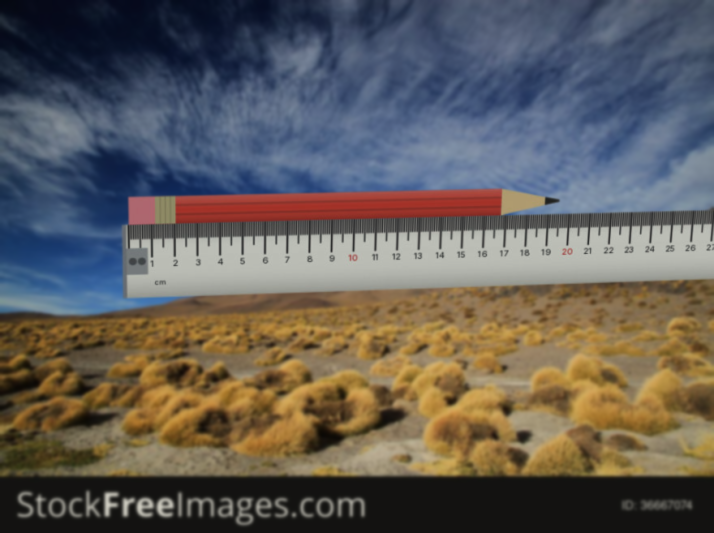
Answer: 19.5 cm
